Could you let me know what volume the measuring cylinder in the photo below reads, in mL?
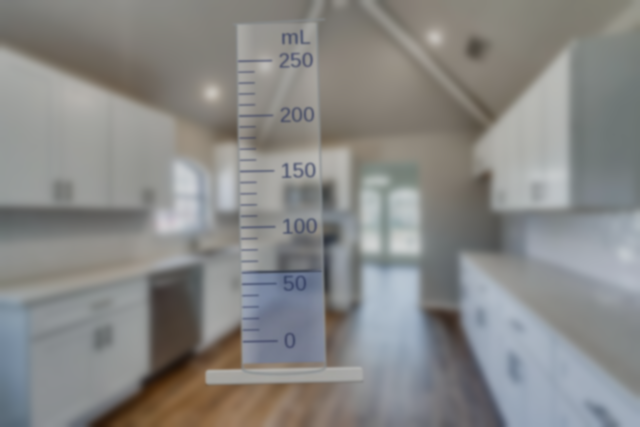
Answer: 60 mL
